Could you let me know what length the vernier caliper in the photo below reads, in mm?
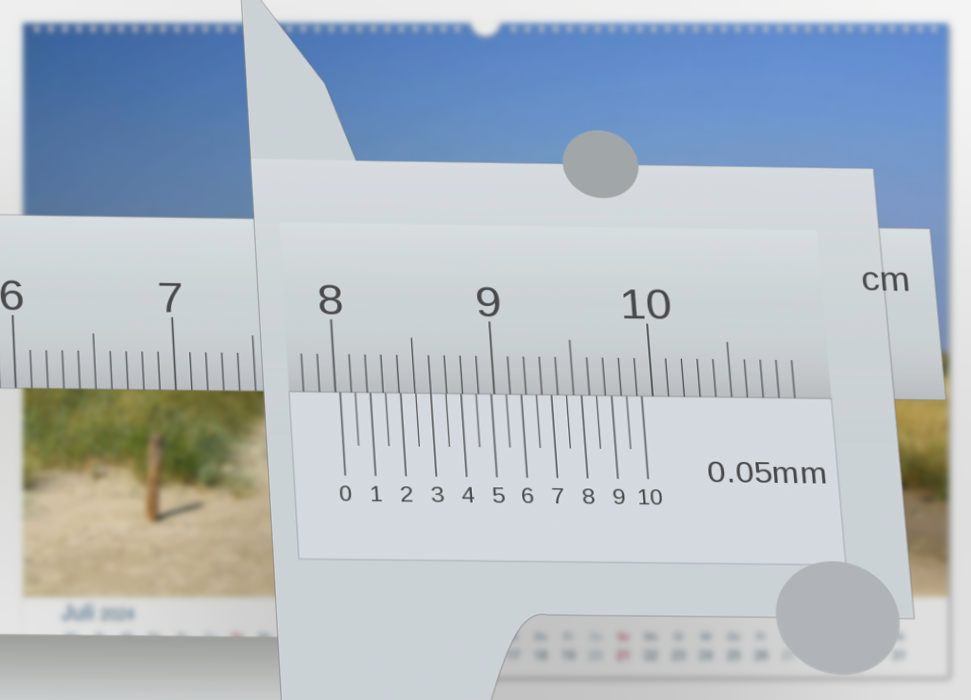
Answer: 80.3 mm
